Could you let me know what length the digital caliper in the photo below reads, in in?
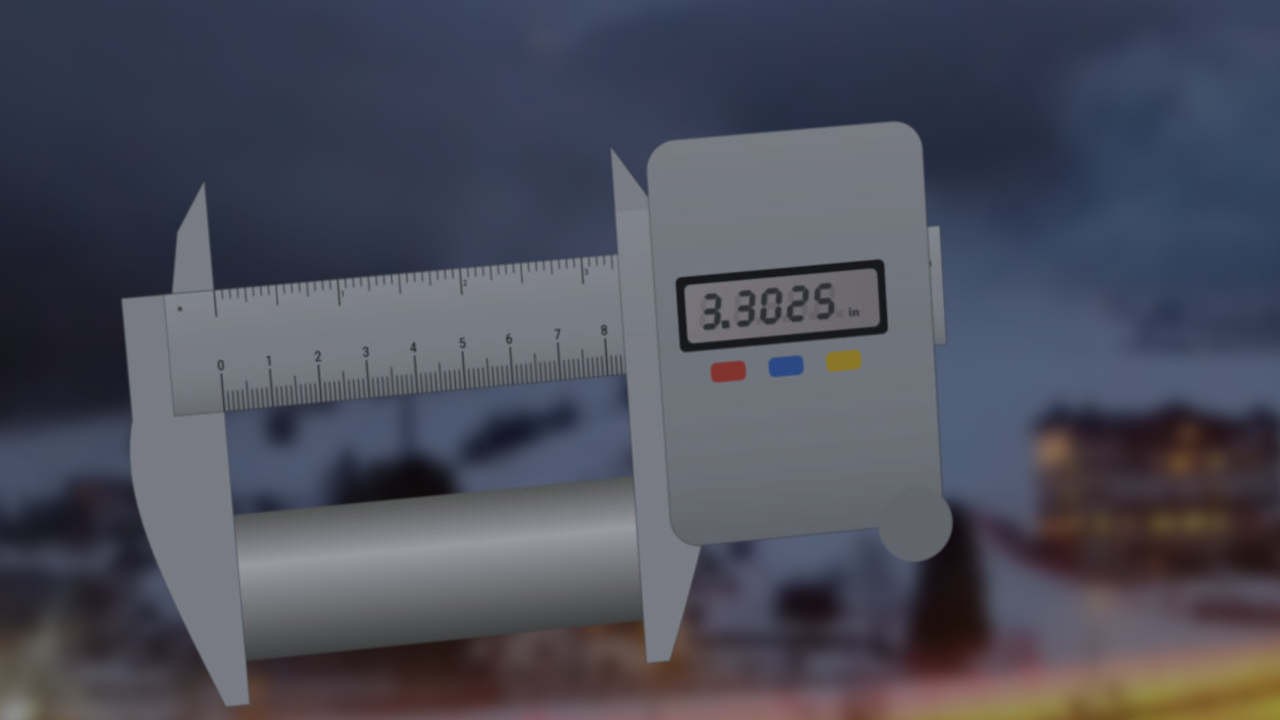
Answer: 3.3025 in
